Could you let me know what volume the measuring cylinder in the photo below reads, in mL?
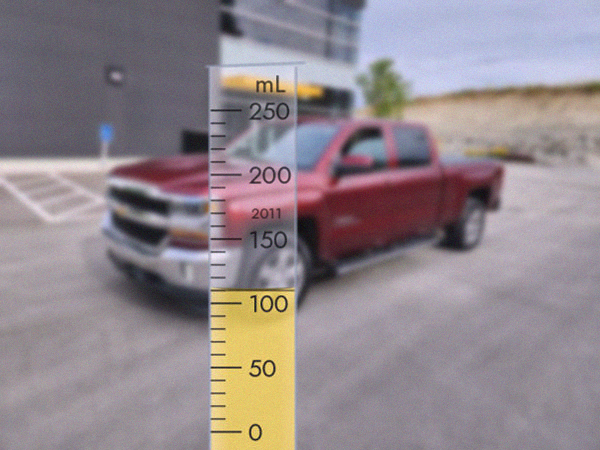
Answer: 110 mL
